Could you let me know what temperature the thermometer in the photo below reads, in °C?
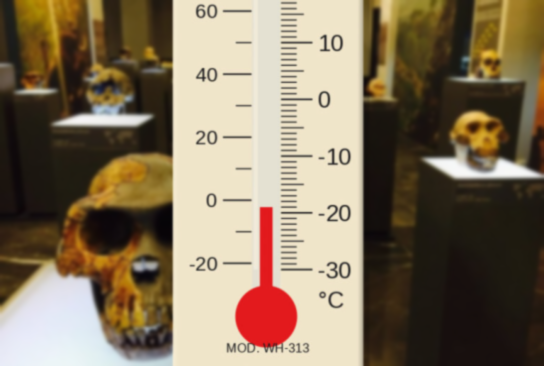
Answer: -19 °C
